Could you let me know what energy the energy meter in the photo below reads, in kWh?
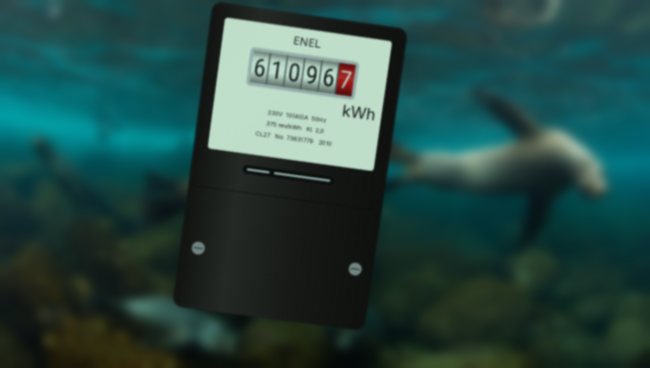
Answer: 61096.7 kWh
